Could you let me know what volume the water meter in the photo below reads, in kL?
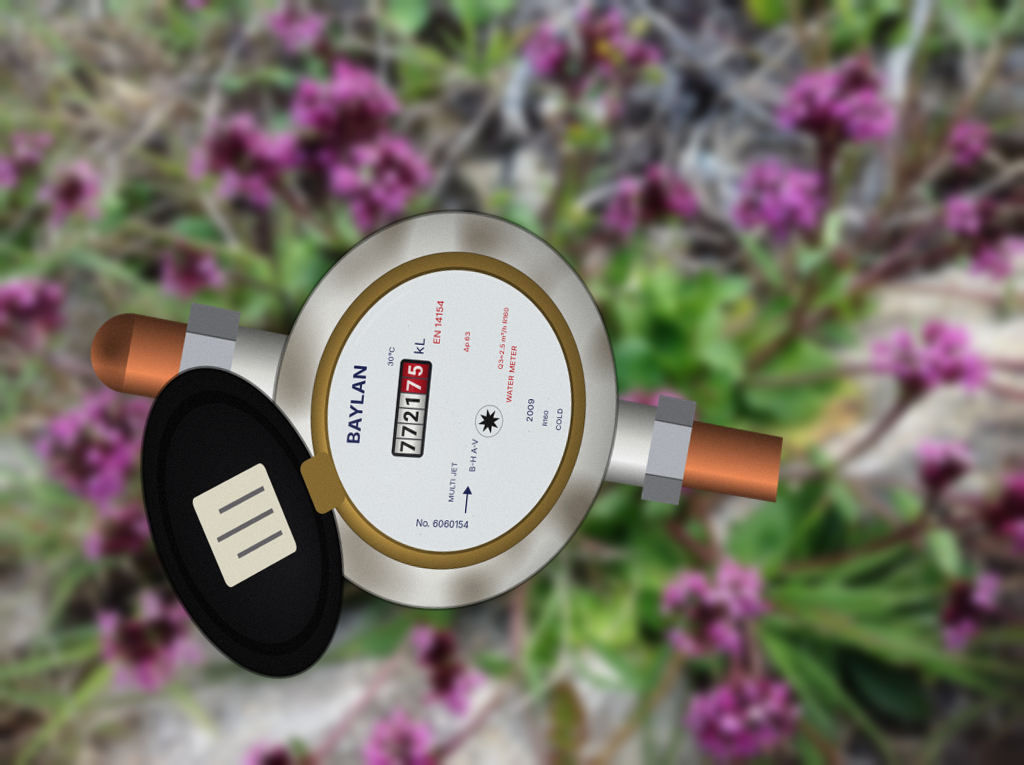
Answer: 7721.75 kL
